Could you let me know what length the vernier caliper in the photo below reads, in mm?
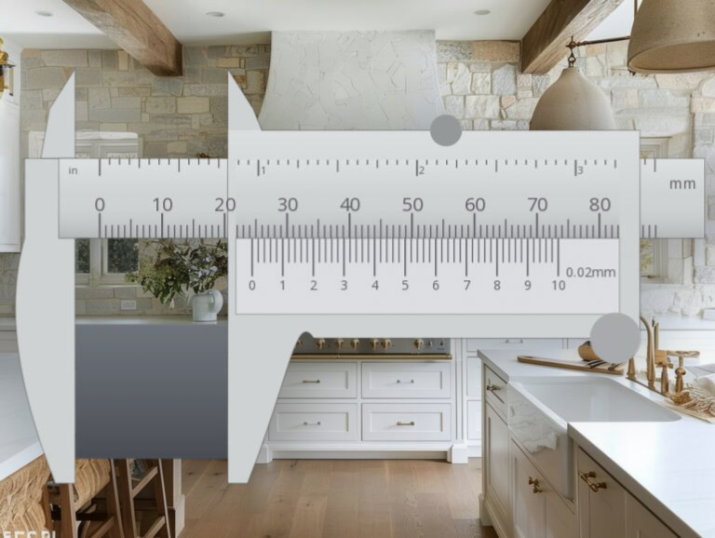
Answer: 24.4 mm
